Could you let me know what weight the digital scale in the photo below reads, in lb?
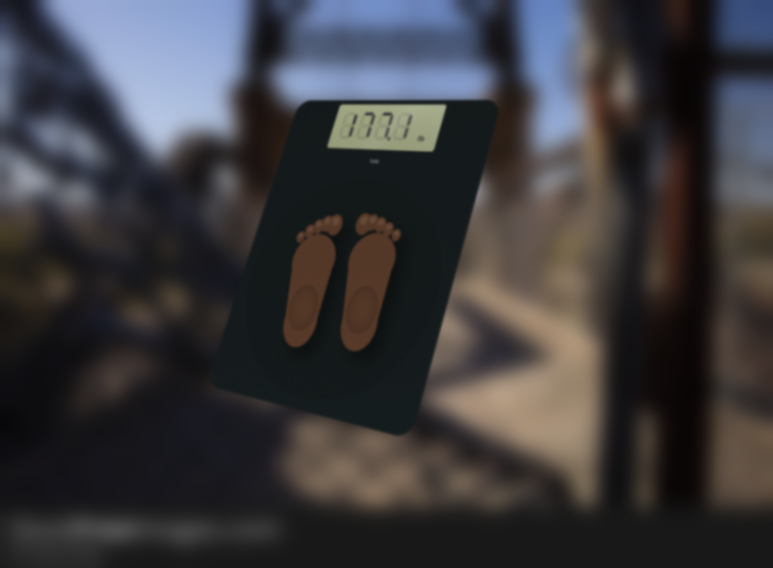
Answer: 177.1 lb
